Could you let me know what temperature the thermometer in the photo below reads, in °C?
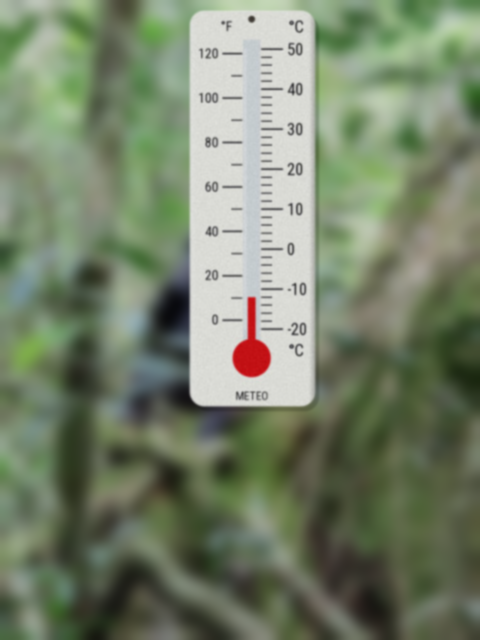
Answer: -12 °C
